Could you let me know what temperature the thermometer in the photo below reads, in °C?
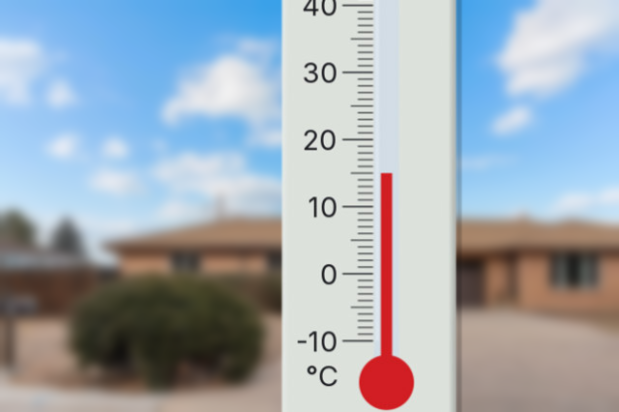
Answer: 15 °C
